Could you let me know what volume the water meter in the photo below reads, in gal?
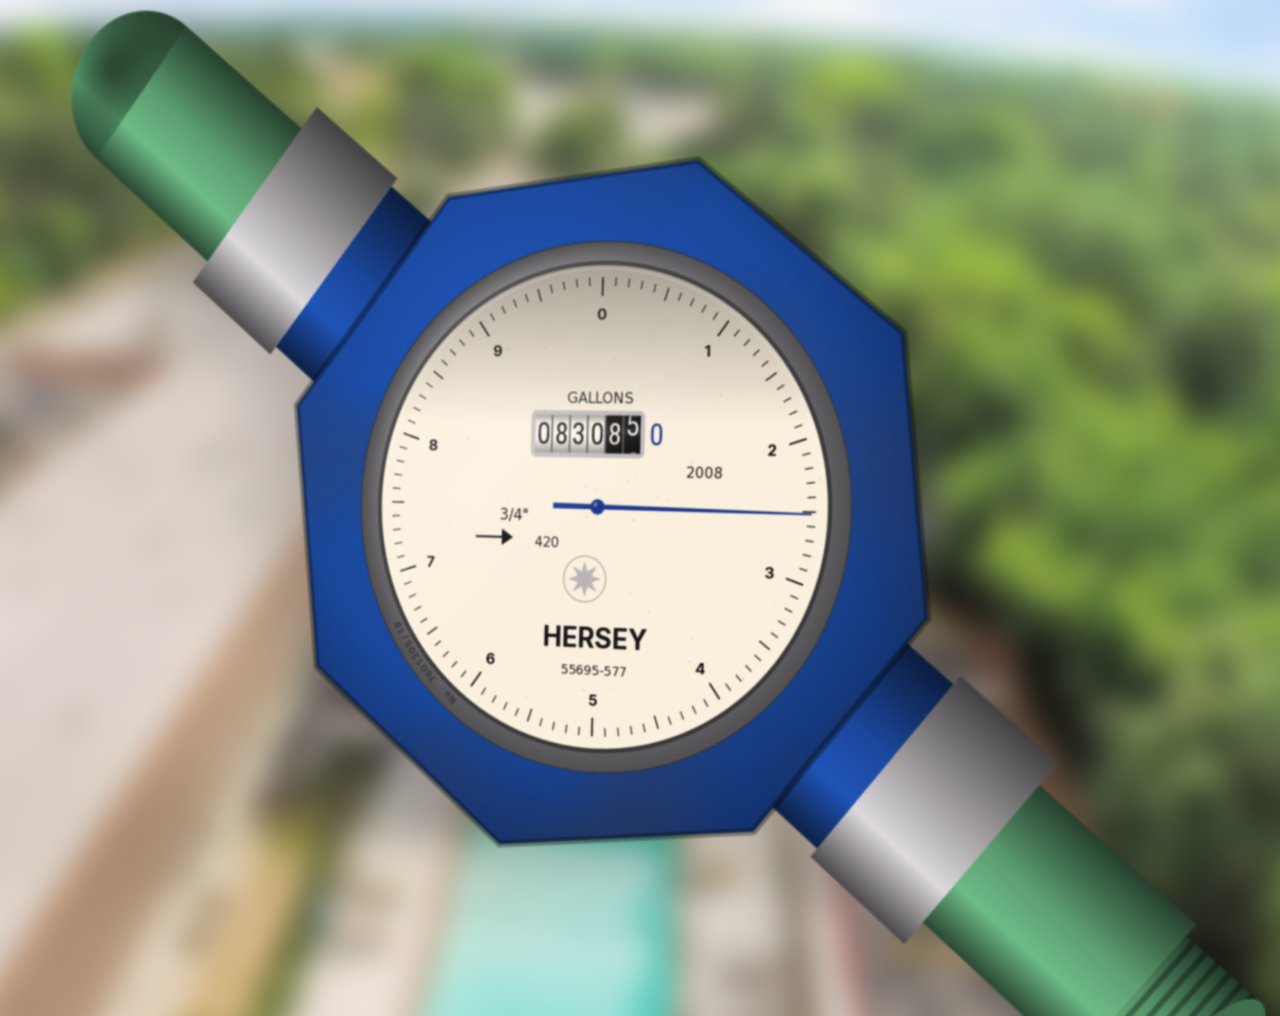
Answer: 830852.5 gal
